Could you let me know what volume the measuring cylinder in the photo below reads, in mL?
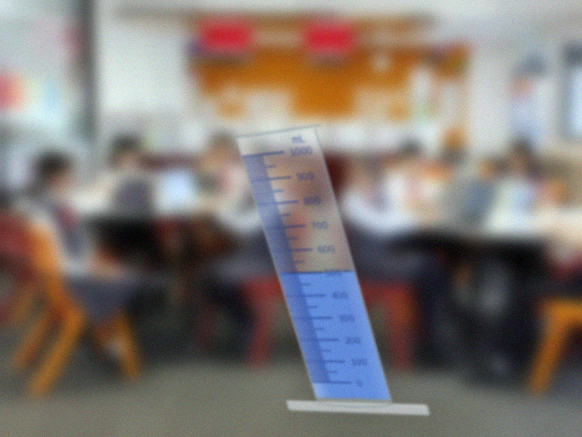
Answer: 500 mL
